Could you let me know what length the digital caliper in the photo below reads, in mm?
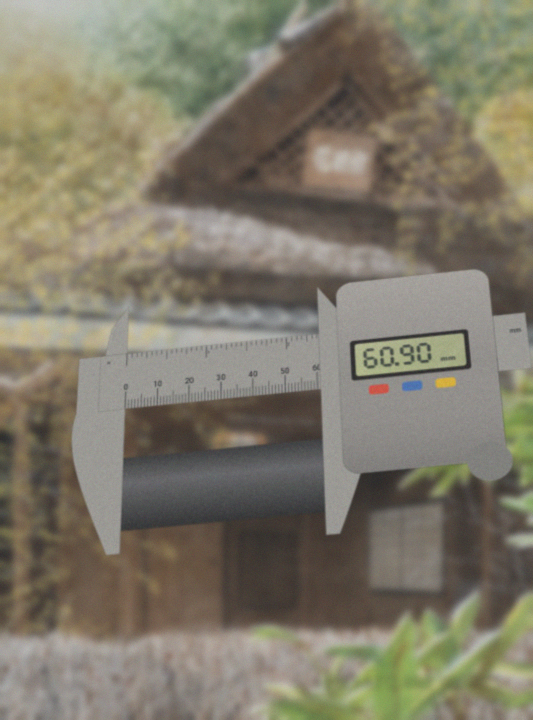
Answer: 60.90 mm
